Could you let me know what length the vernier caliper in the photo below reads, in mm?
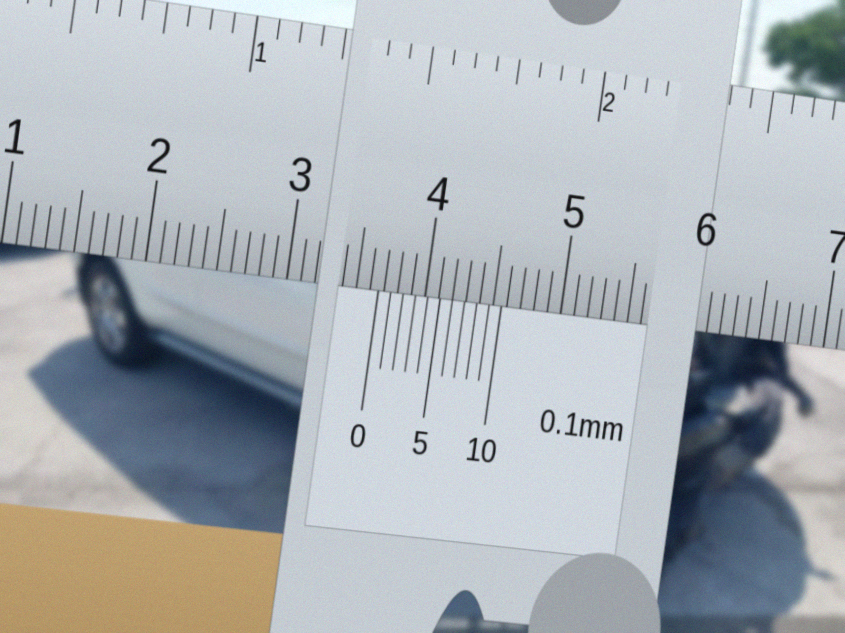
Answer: 36.6 mm
